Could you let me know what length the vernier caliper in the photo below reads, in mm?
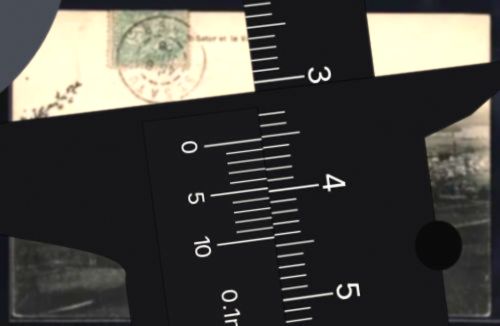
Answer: 35.2 mm
